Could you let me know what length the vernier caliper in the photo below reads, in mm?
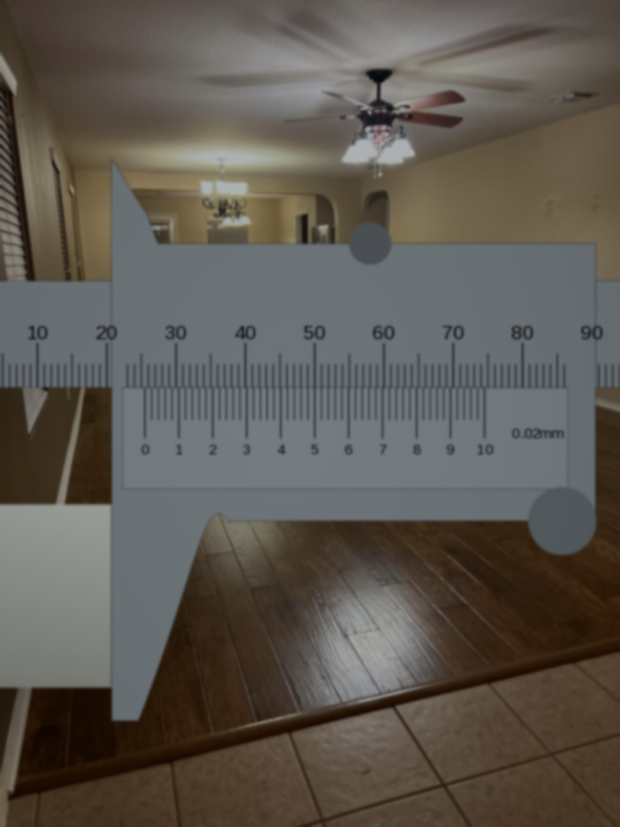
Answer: 25.5 mm
